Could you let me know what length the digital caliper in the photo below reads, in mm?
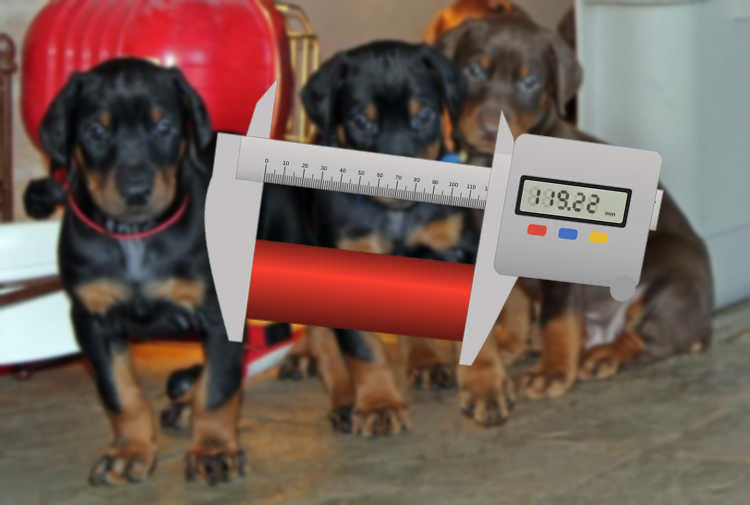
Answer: 119.22 mm
